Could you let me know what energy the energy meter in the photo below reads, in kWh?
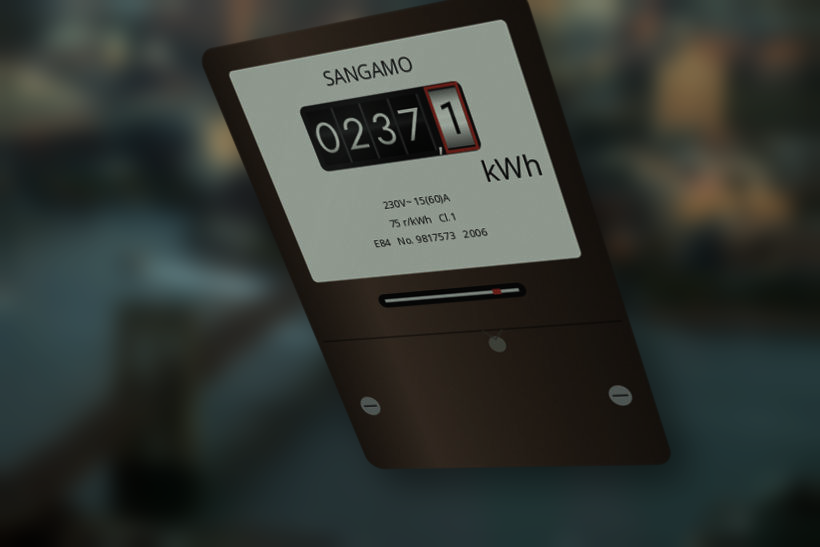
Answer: 237.1 kWh
